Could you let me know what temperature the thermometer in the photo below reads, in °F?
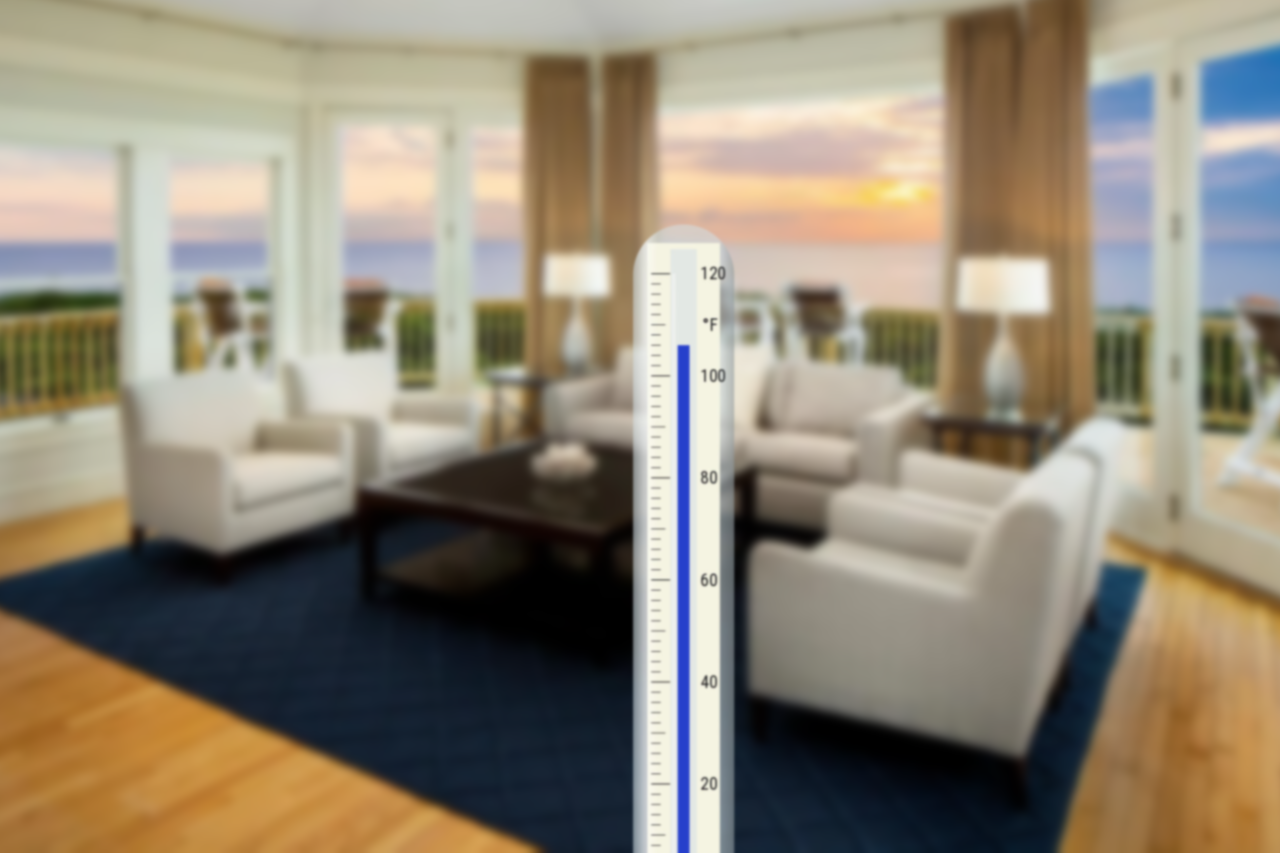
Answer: 106 °F
